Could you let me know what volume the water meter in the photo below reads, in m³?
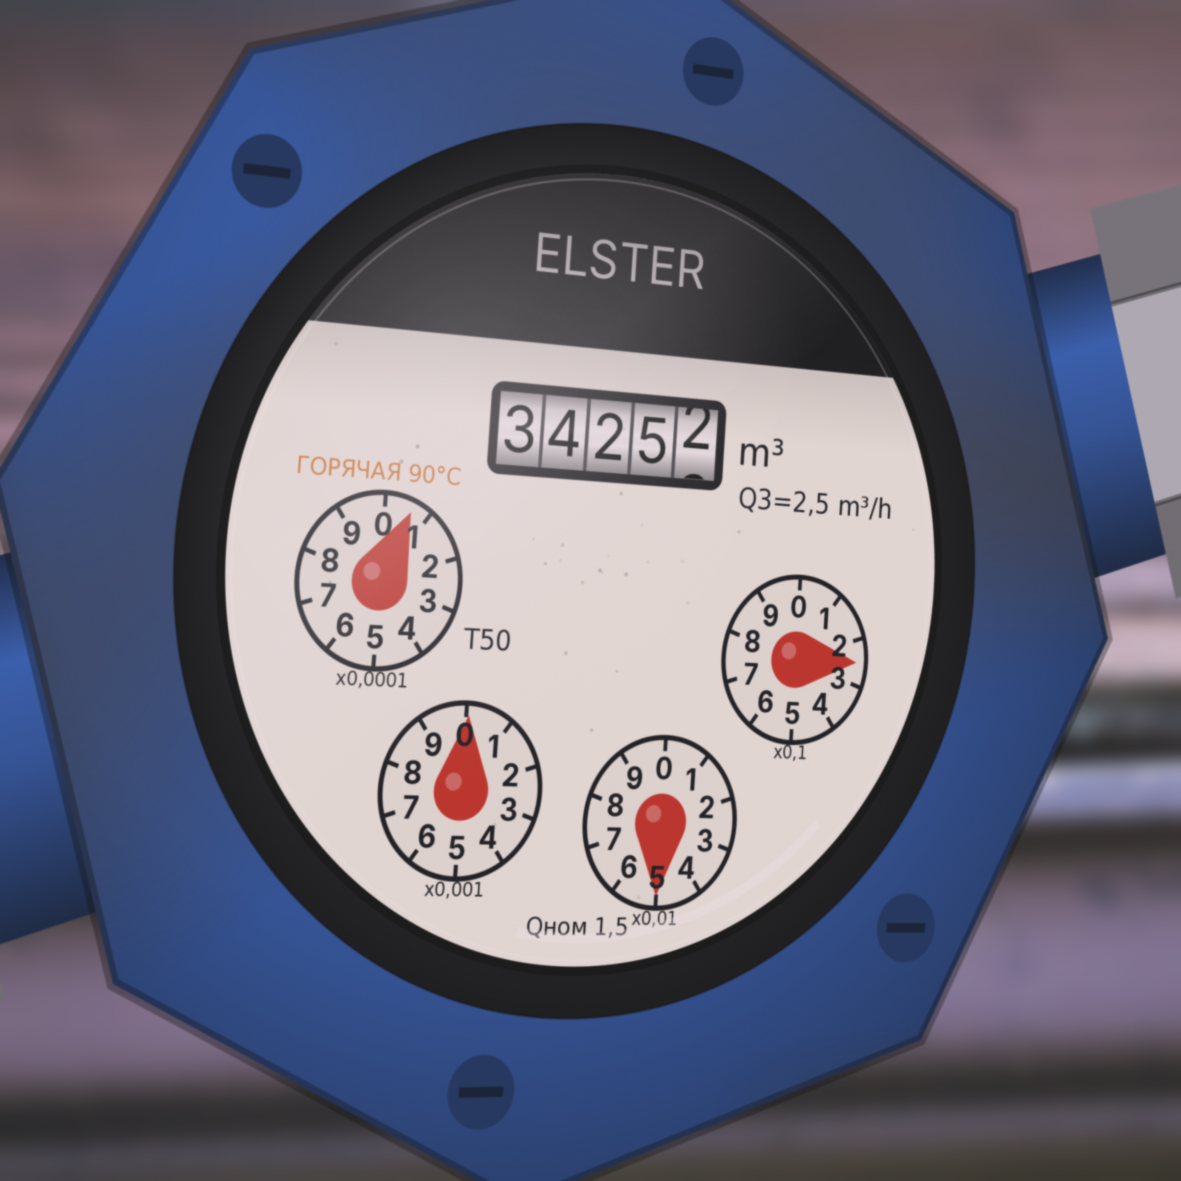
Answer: 34252.2500 m³
